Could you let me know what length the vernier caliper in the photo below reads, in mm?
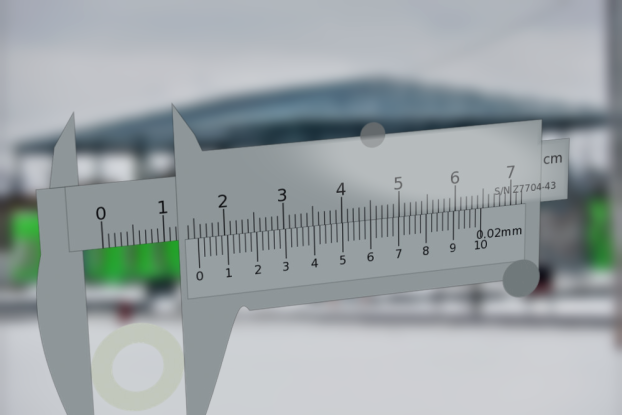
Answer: 15.6 mm
